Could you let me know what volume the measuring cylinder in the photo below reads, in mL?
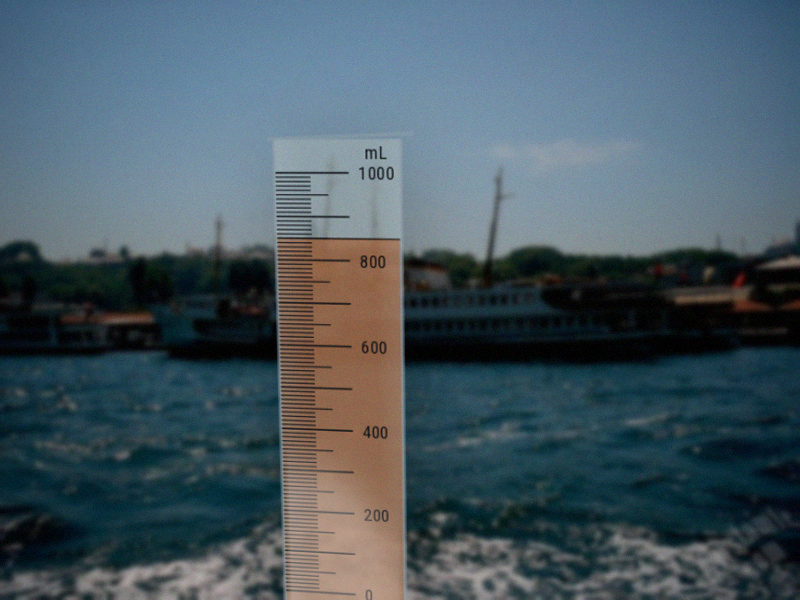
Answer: 850 mL
